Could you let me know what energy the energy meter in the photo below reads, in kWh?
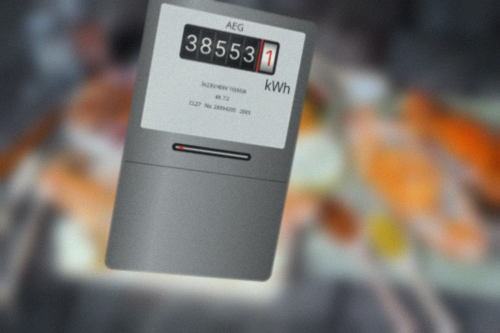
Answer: 38553.1 kWh
